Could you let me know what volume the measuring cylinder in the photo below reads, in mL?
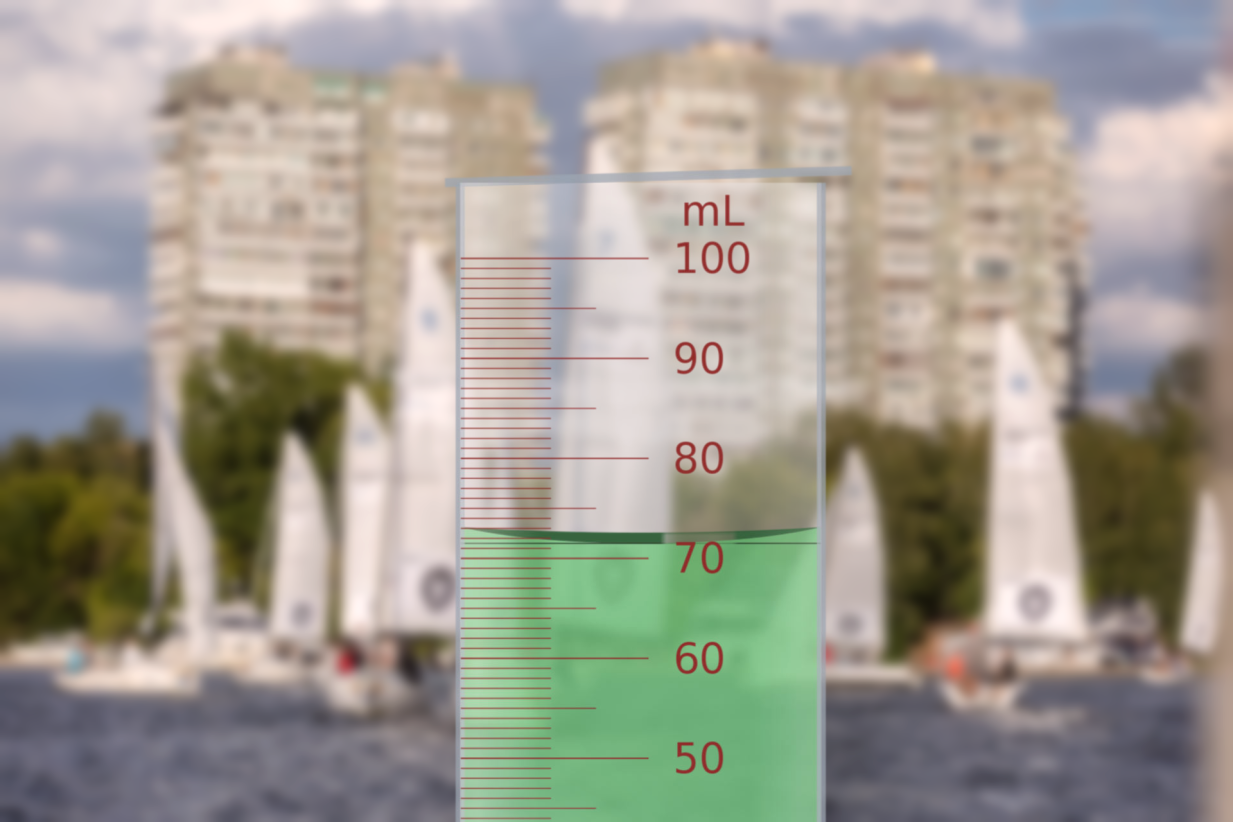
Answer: 71.5 mL
